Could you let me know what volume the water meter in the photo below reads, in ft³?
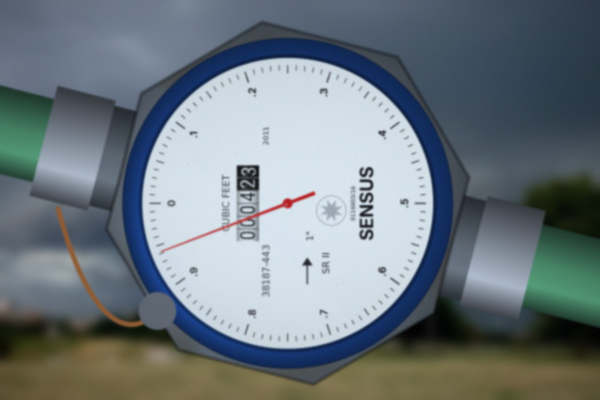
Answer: 422.94 ft³
